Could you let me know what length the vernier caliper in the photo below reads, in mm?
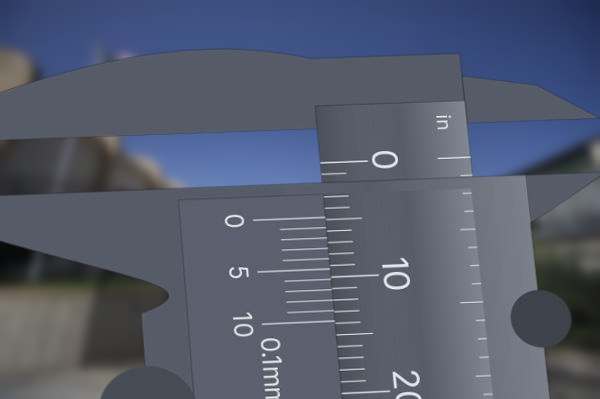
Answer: 4.8 mm
